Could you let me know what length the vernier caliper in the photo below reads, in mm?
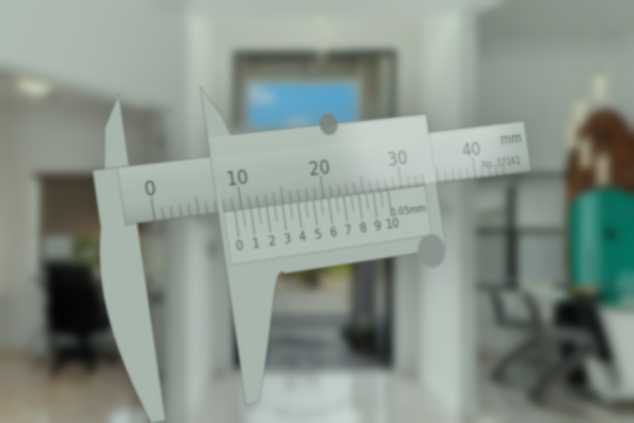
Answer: 9.2 mm
